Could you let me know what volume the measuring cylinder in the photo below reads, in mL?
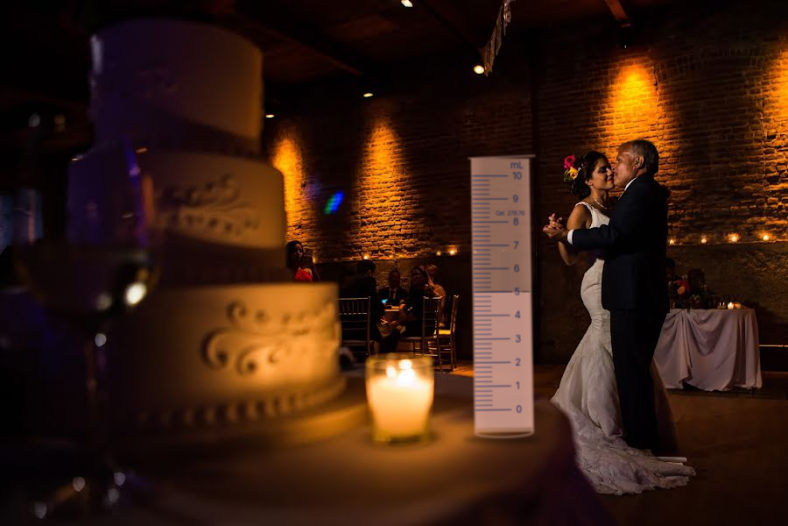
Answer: 5 mL
